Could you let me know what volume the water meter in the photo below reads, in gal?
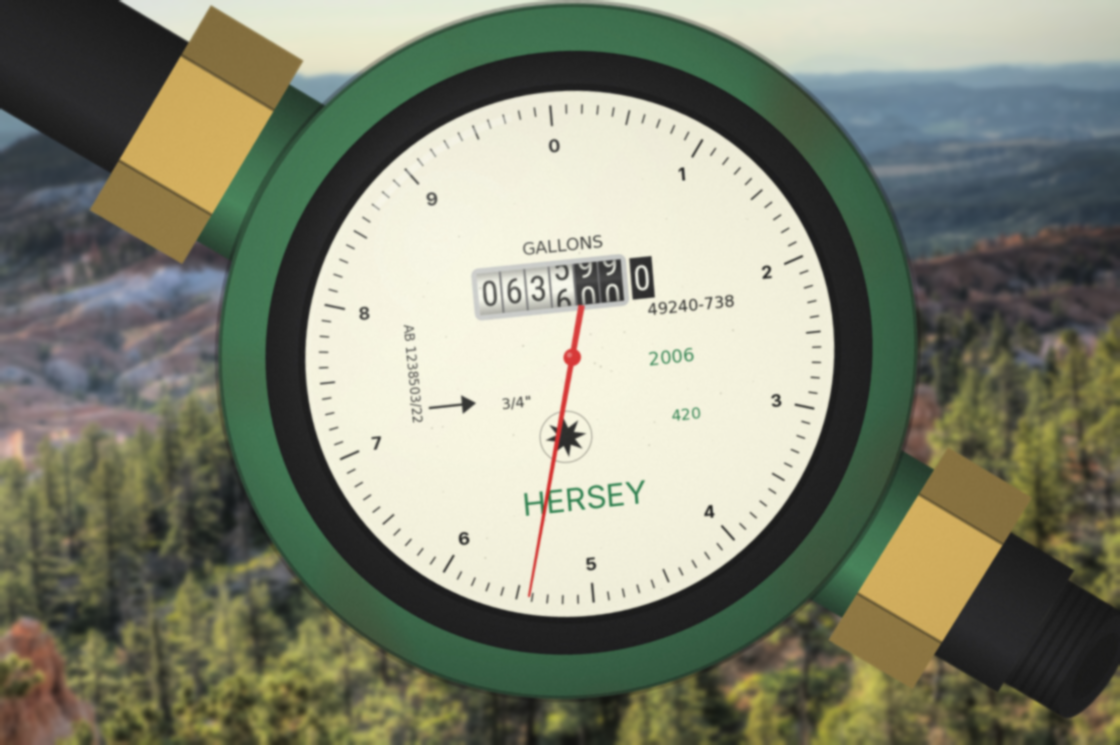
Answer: 635995.4 gal
